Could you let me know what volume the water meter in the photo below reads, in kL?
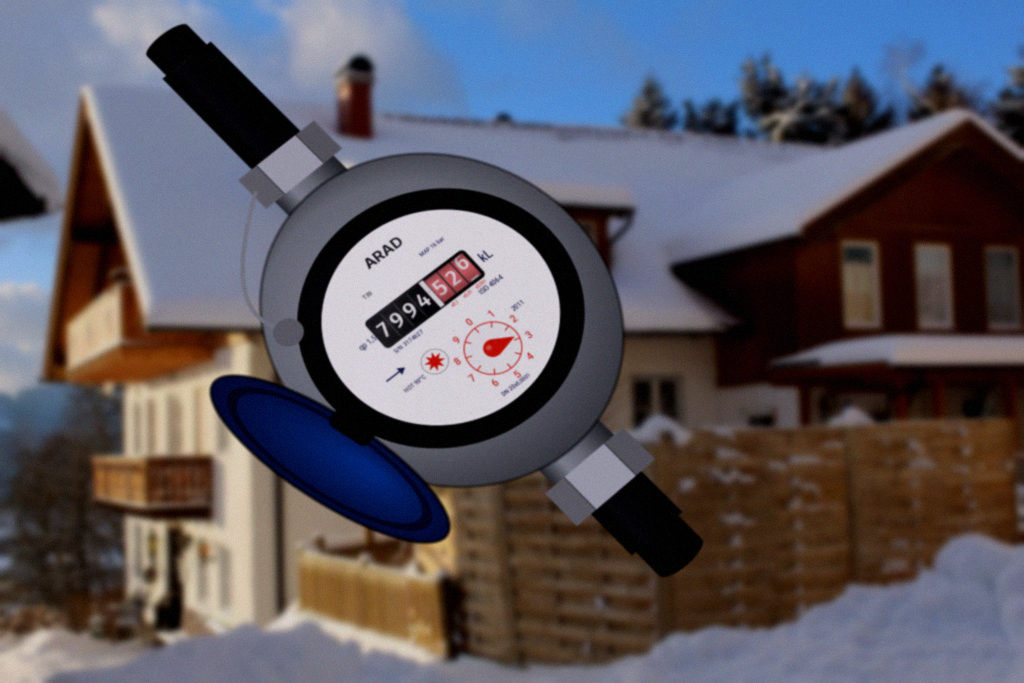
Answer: 7994.5262 kL
